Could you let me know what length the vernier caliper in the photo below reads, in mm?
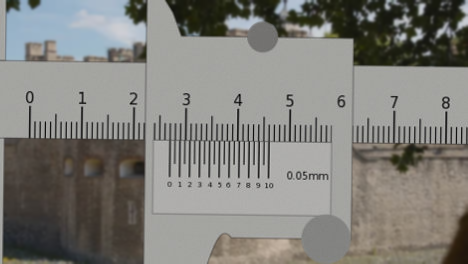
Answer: 27.0 mm
